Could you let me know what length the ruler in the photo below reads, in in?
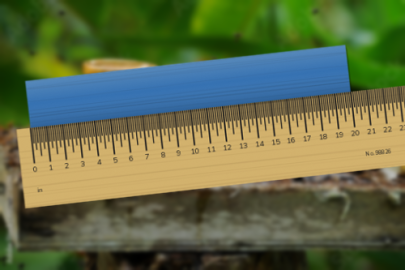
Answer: 20 in
